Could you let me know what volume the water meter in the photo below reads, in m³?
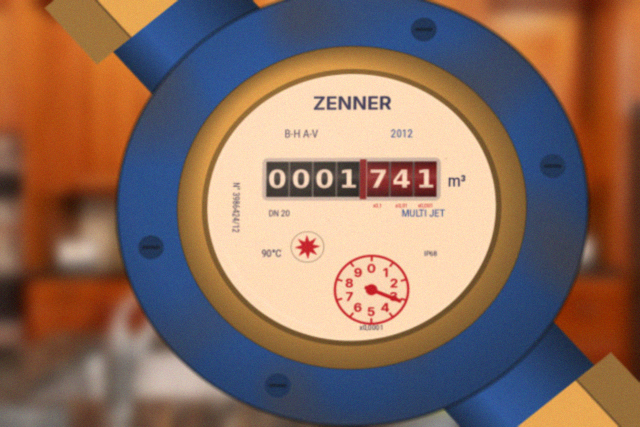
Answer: 1.7413 m³
